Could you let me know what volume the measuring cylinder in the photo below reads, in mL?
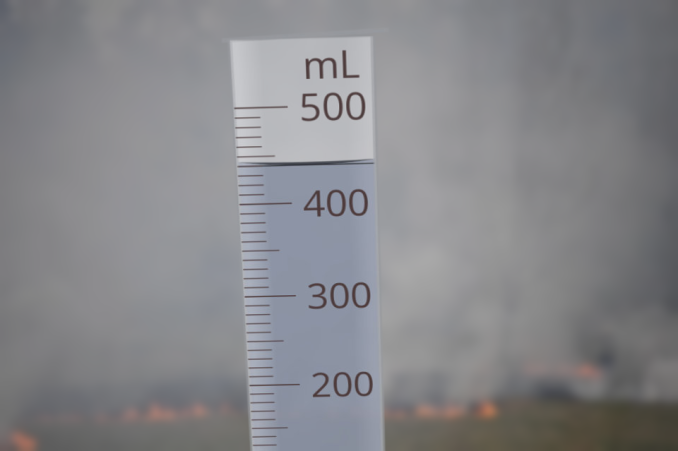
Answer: 440 mL
